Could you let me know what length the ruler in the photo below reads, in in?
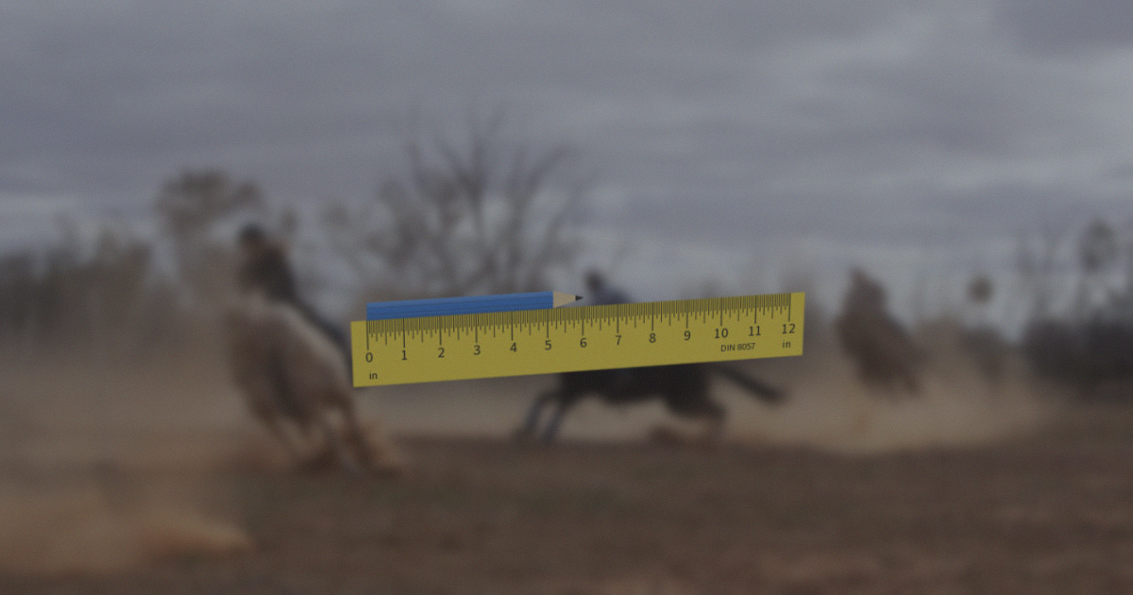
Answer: 6 in
